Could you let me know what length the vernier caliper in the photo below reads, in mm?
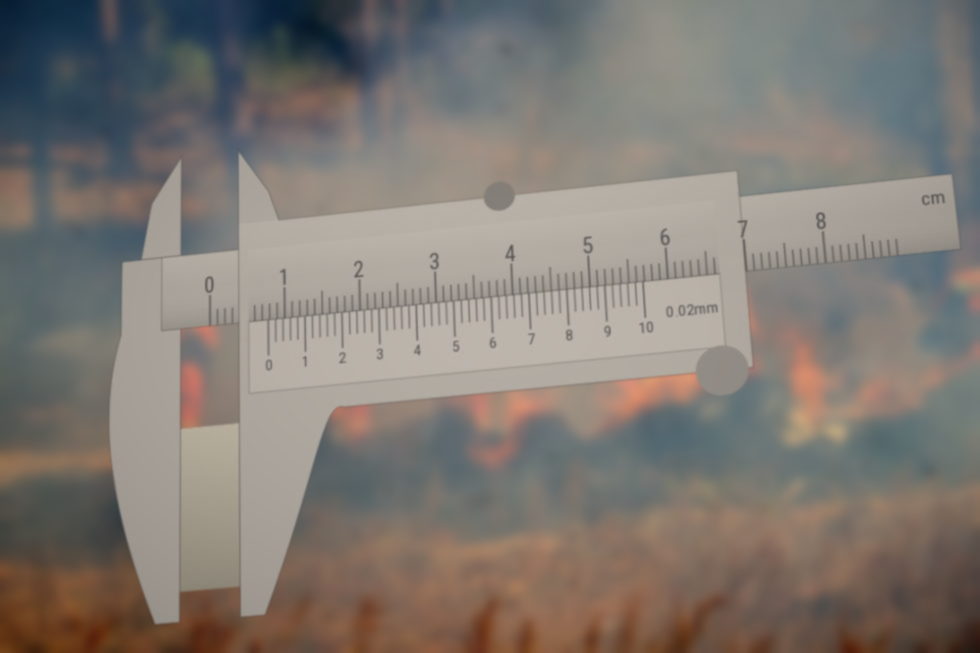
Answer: 7.8 mm
